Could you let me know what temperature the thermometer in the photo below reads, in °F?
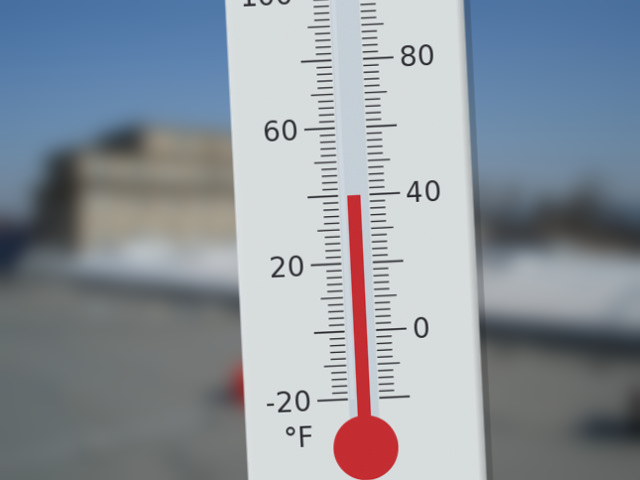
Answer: 40 °F
